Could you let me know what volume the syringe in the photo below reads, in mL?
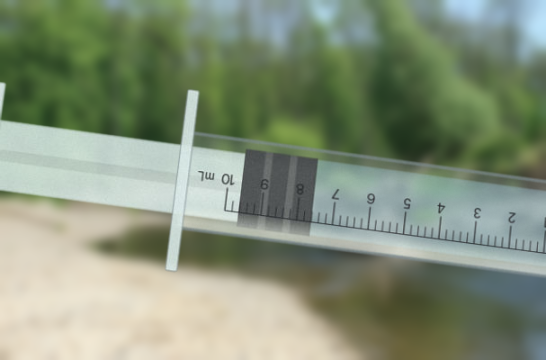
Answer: 7.6 mL
